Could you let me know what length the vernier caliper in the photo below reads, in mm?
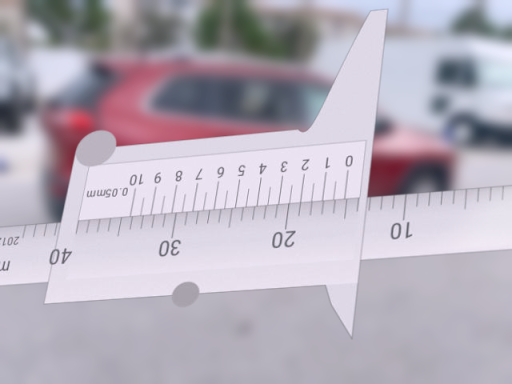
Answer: 15.2 mm
